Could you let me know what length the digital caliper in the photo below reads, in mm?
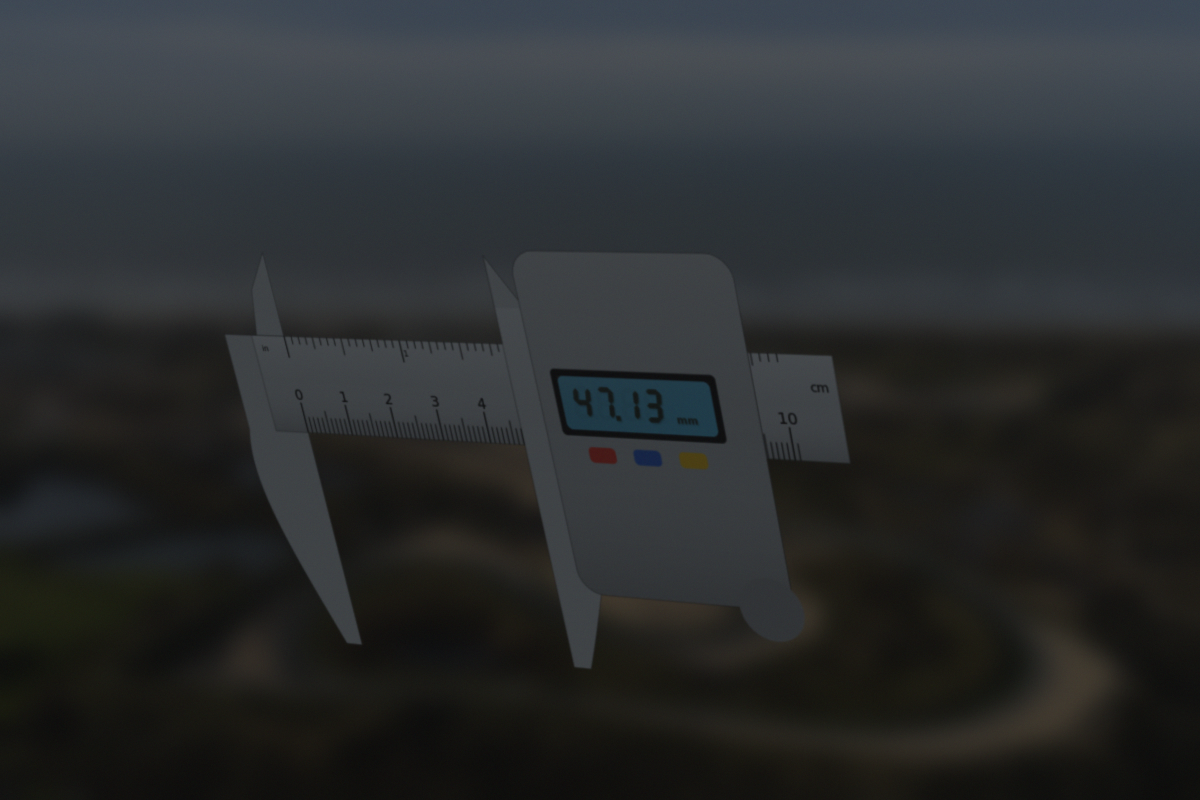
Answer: 47.13 mm
